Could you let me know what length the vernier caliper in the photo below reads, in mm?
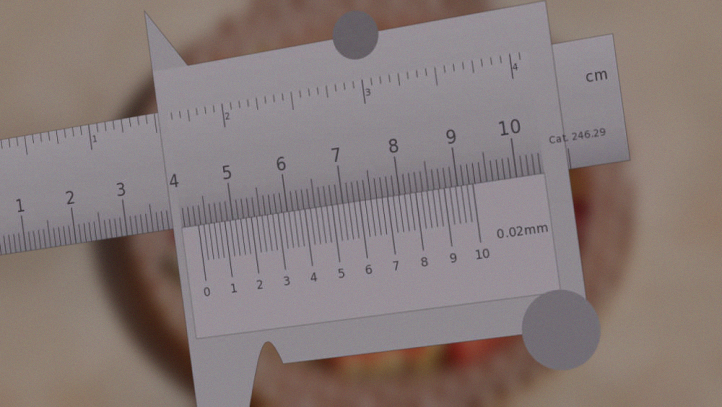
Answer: 43.6 mm
